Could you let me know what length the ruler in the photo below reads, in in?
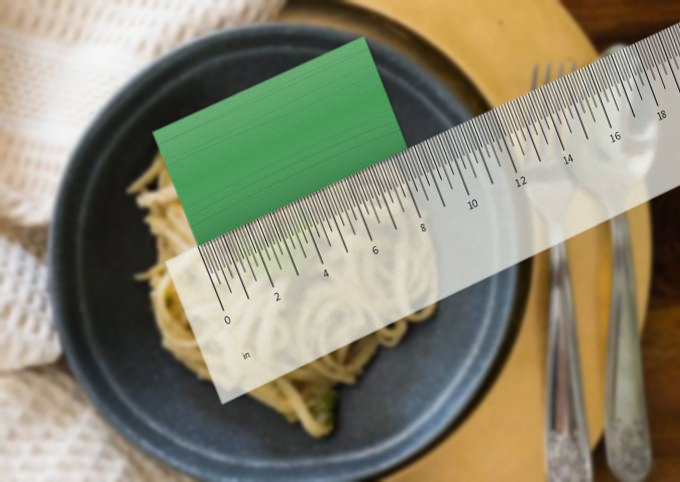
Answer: 8.5 in
